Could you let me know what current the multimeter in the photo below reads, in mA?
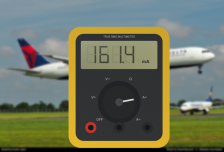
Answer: 161.4 mA
